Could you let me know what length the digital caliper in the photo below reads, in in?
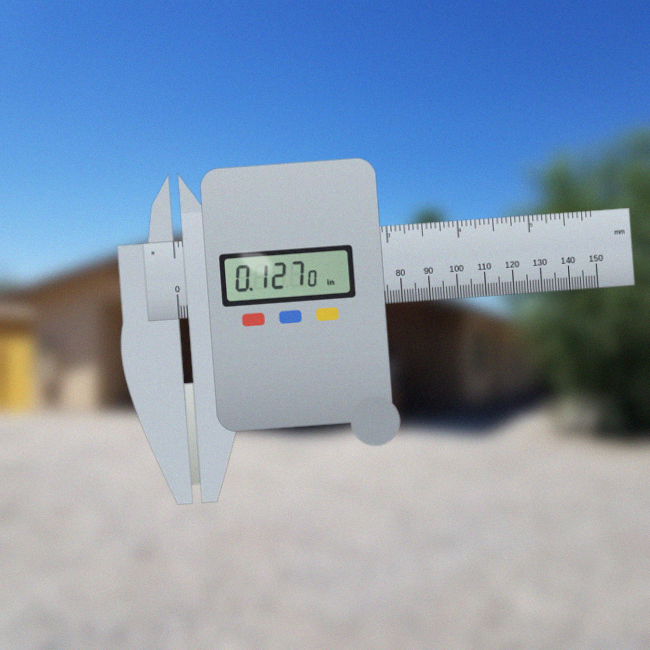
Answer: 0.1270 in
